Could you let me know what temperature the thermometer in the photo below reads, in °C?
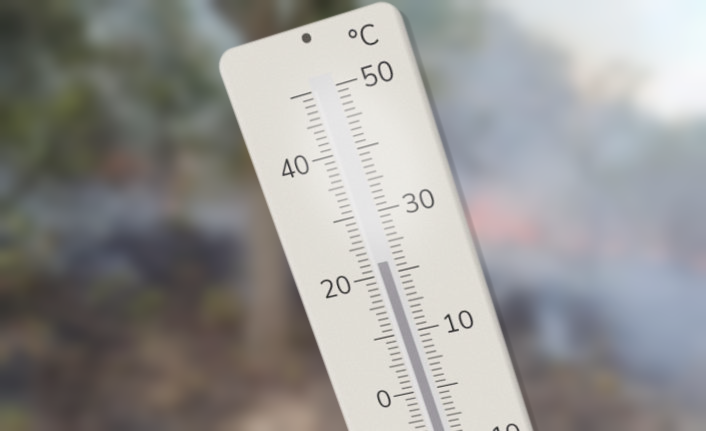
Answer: 22 °C
